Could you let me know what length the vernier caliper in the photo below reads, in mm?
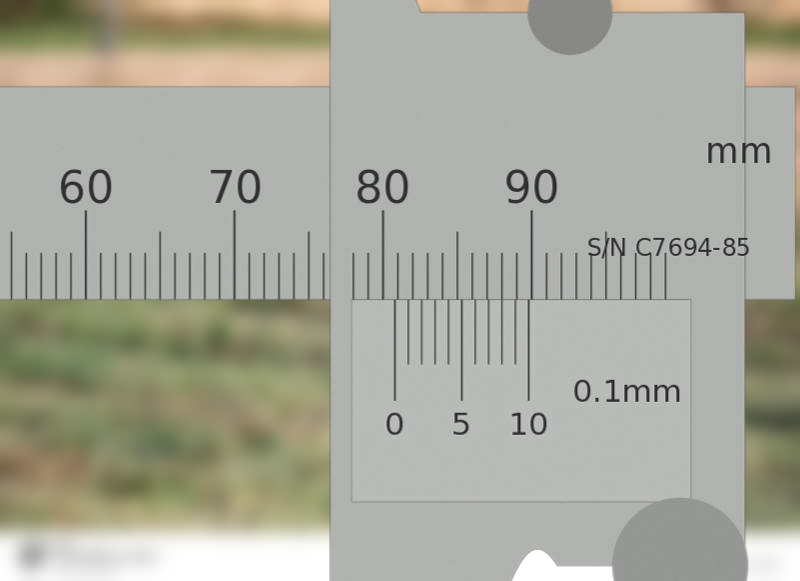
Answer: 80.8 mm
